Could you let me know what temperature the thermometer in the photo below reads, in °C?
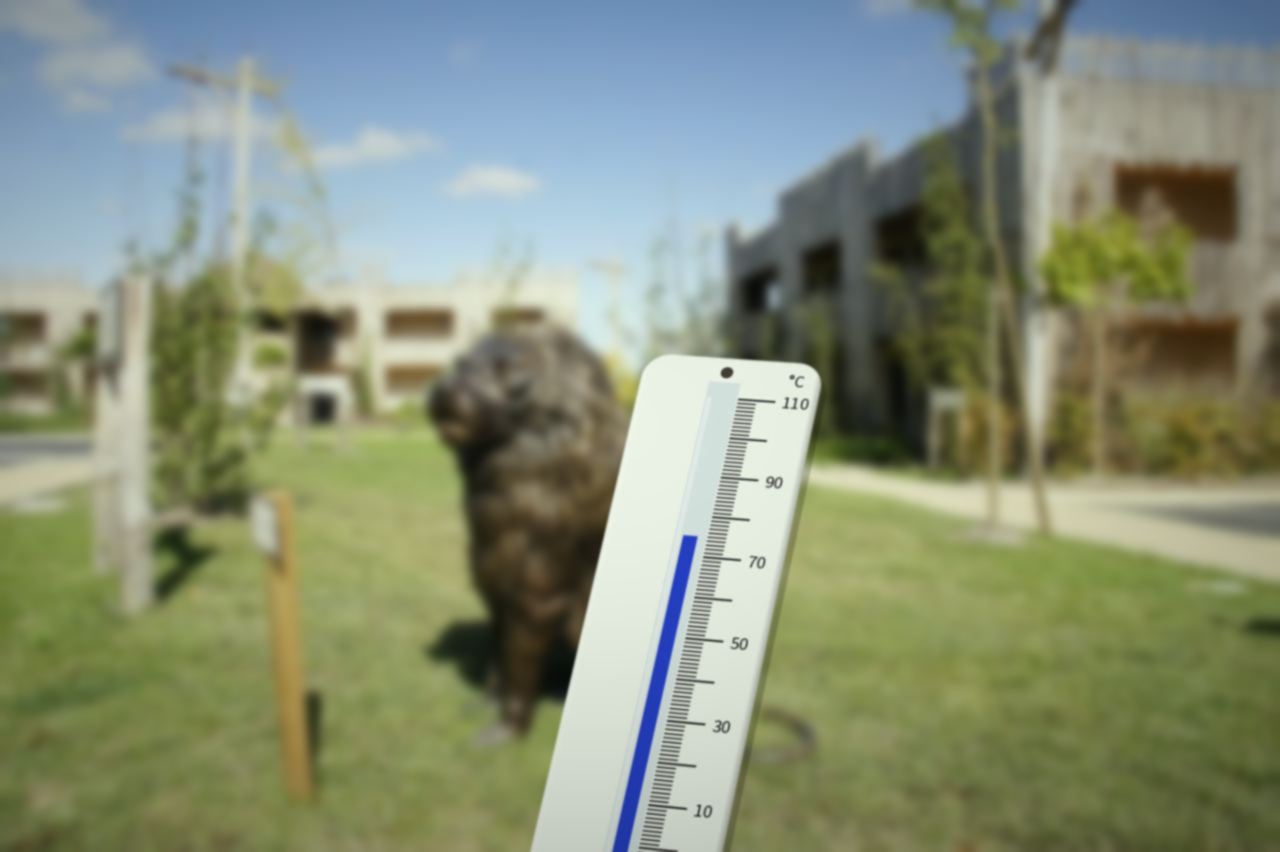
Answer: 75 °C
